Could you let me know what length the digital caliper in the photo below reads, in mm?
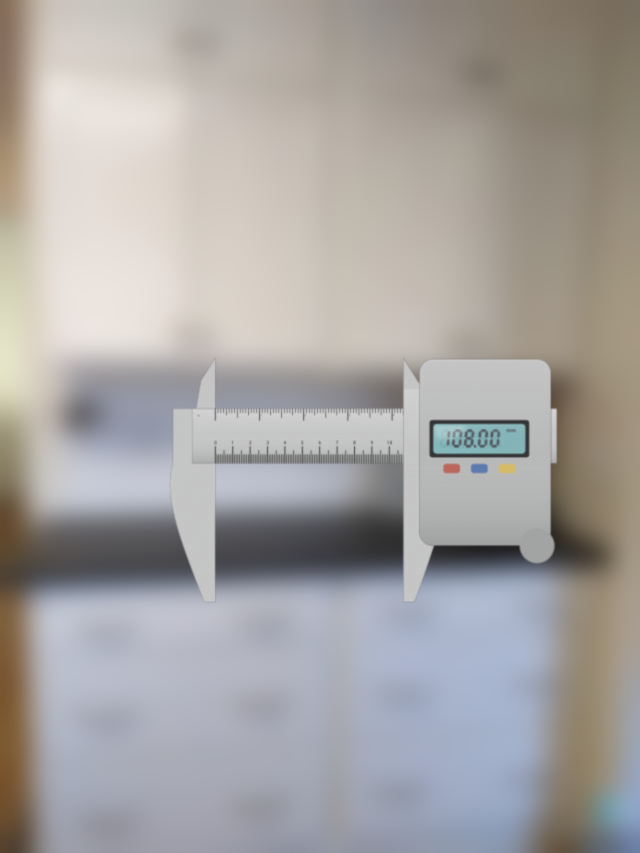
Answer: 108.00 mm
